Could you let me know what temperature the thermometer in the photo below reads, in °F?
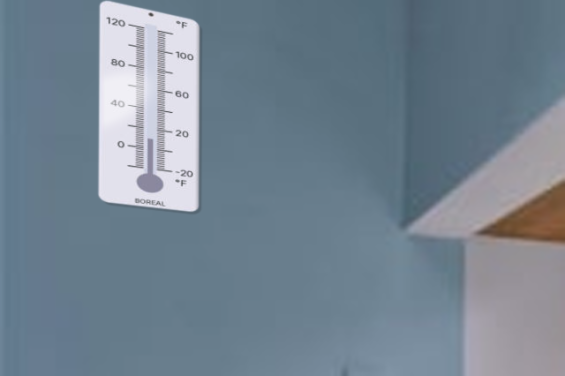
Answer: 10 °F
